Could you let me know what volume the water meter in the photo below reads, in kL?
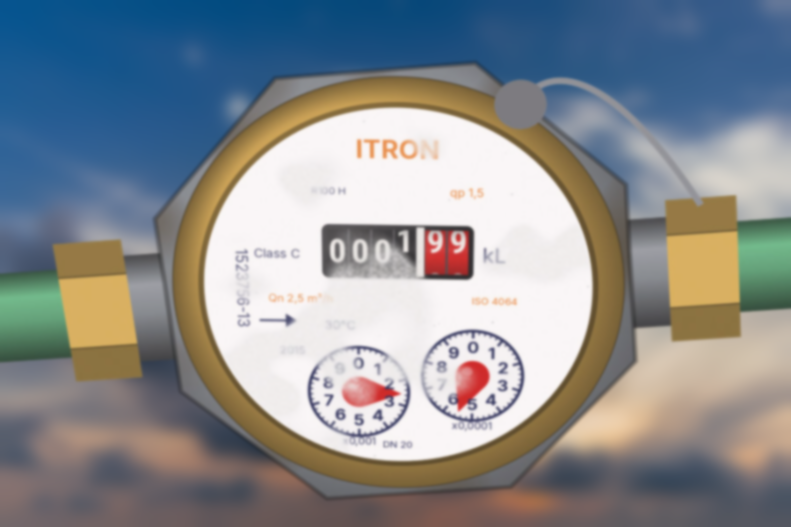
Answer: 1.9925 kL
